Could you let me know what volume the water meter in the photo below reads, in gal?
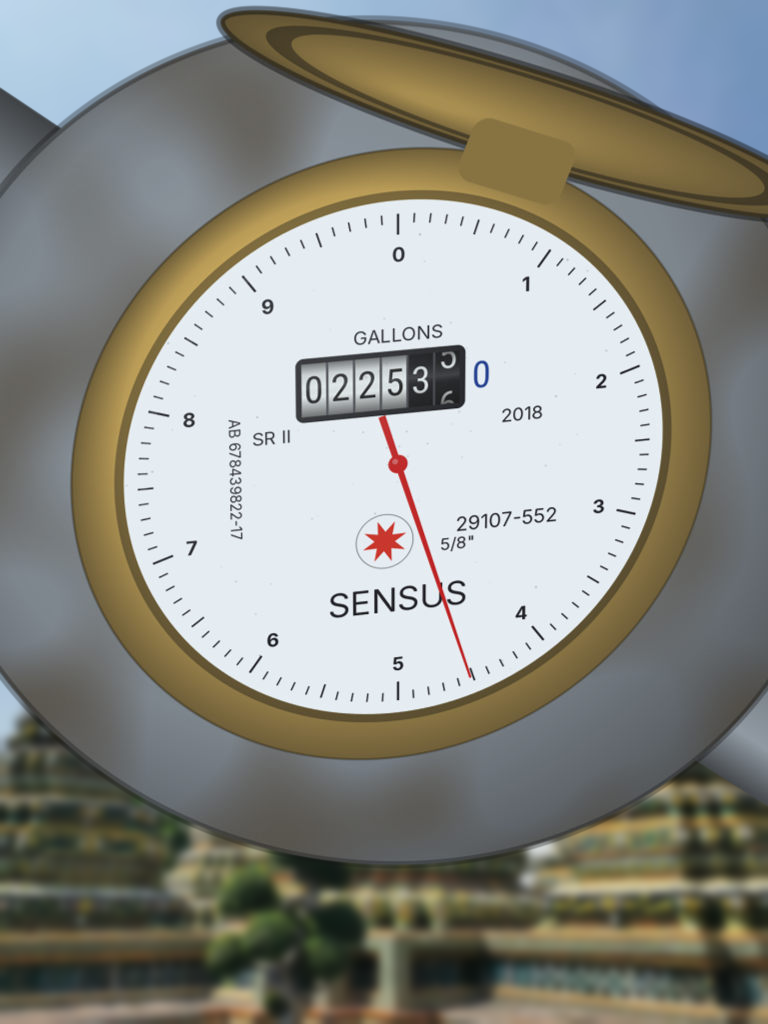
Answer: 225354.5 gal
